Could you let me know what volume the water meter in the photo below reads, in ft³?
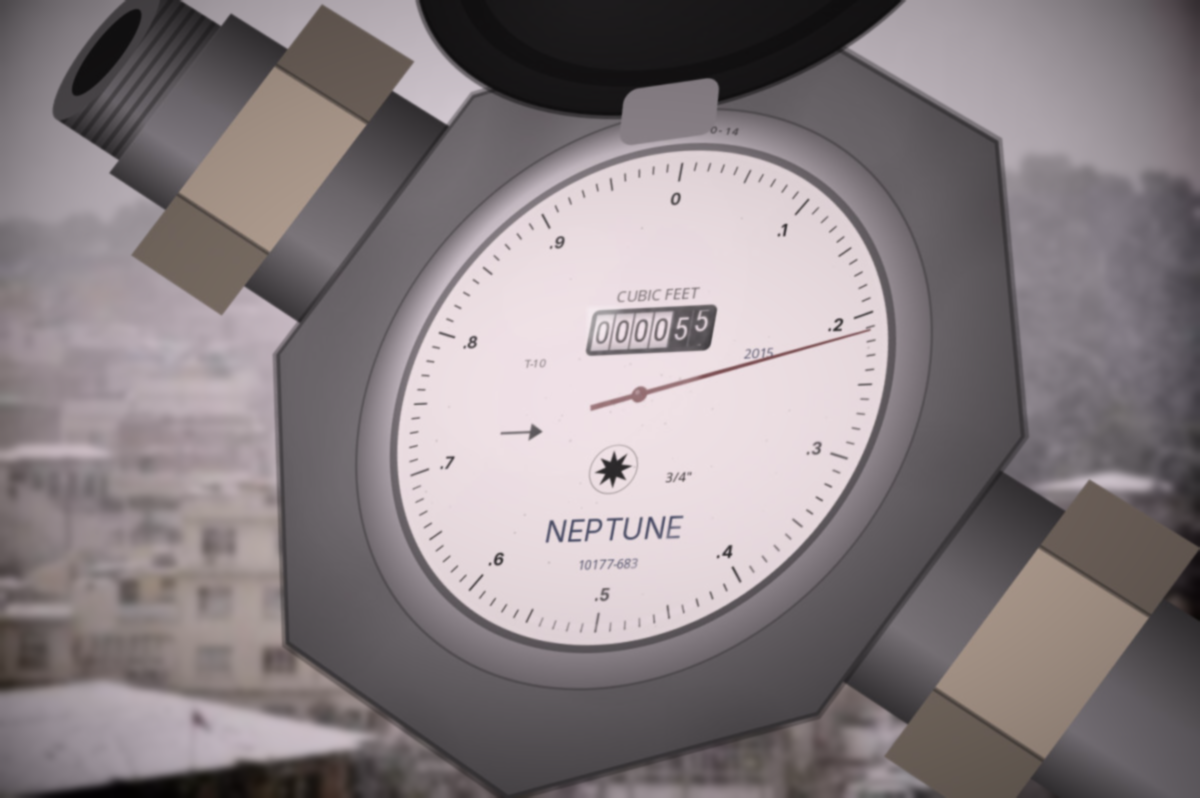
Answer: 55.21 ft³
